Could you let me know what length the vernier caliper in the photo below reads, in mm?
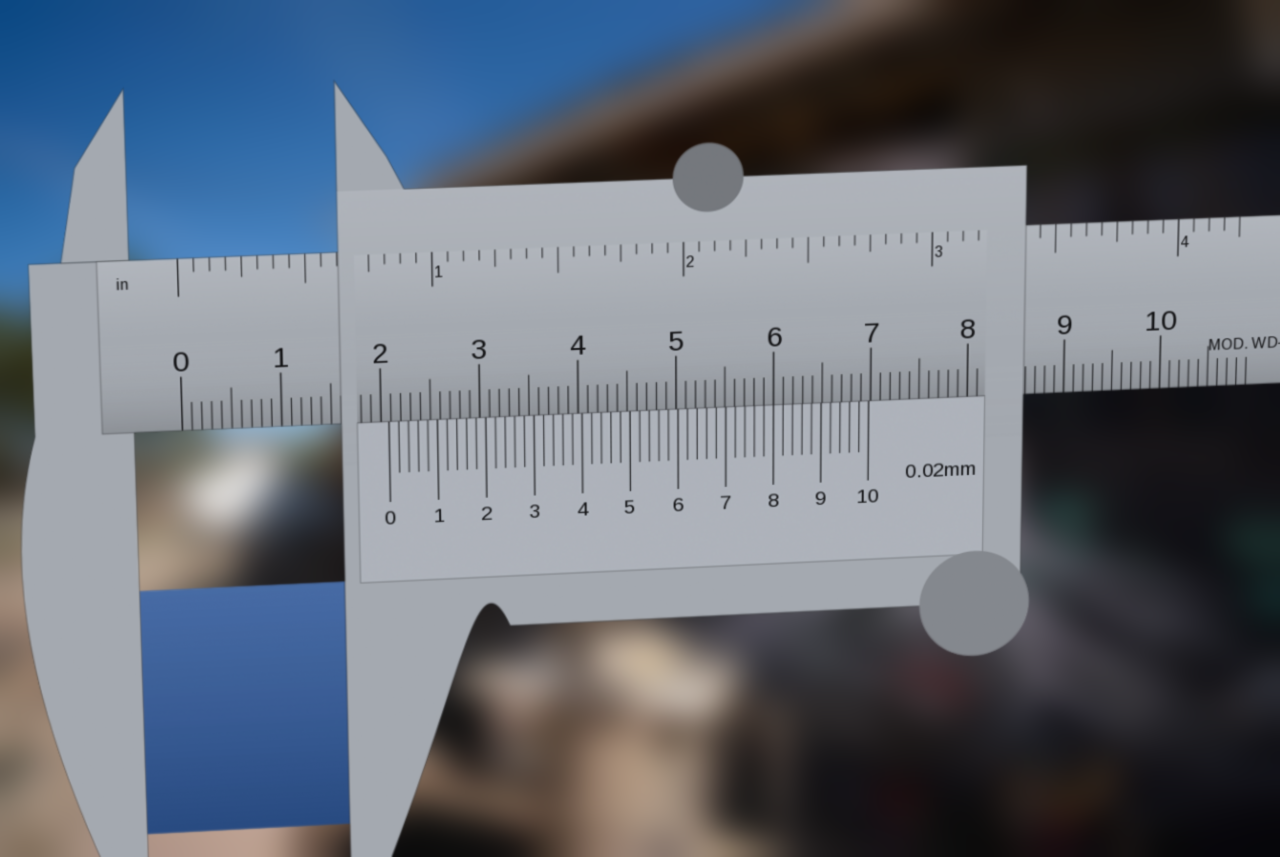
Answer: 20.8 mm
